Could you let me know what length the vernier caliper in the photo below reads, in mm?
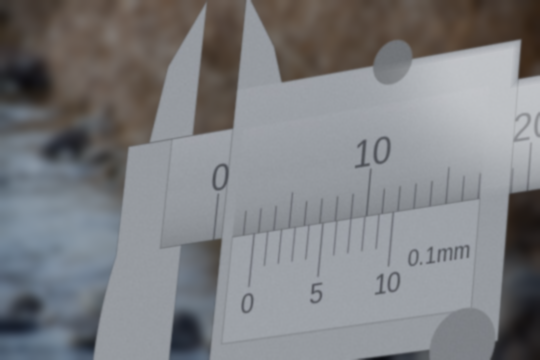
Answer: 2.7 mm
